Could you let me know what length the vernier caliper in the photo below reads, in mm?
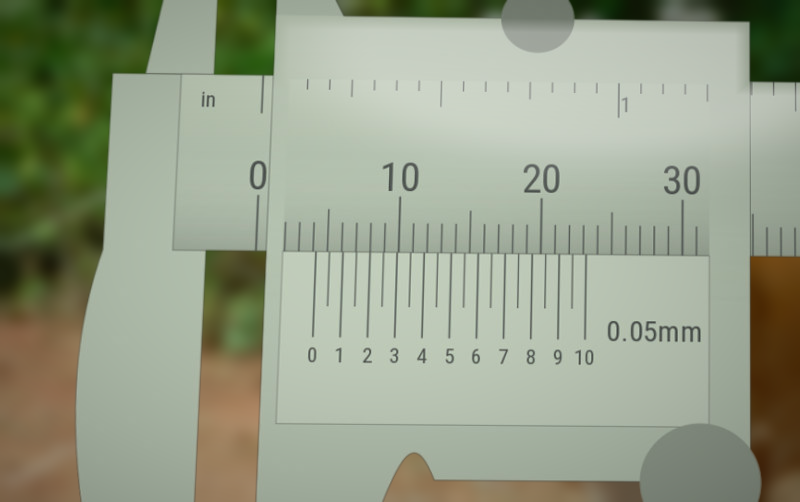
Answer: 4.2 mm
